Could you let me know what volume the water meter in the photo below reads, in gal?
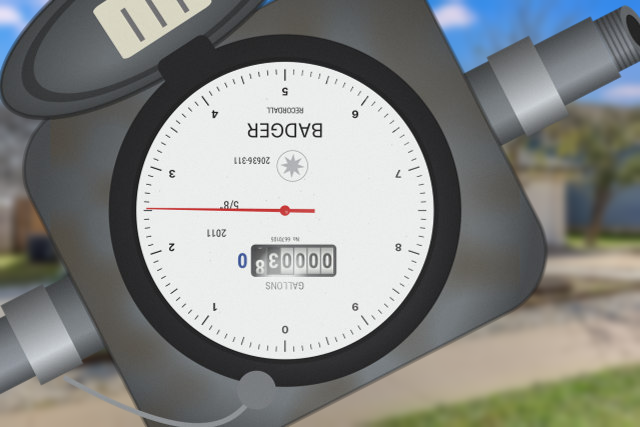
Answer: 382.5 gal
